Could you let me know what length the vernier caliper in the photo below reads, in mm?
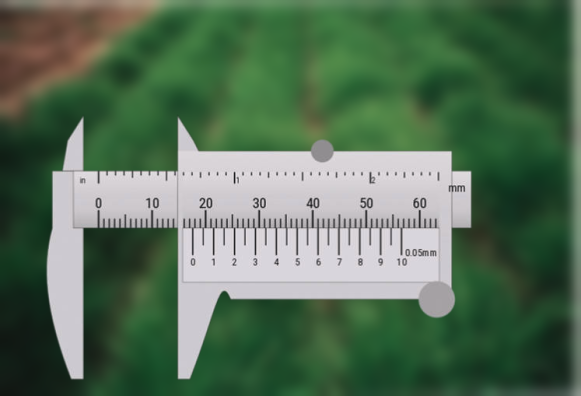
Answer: 17.6 mm
